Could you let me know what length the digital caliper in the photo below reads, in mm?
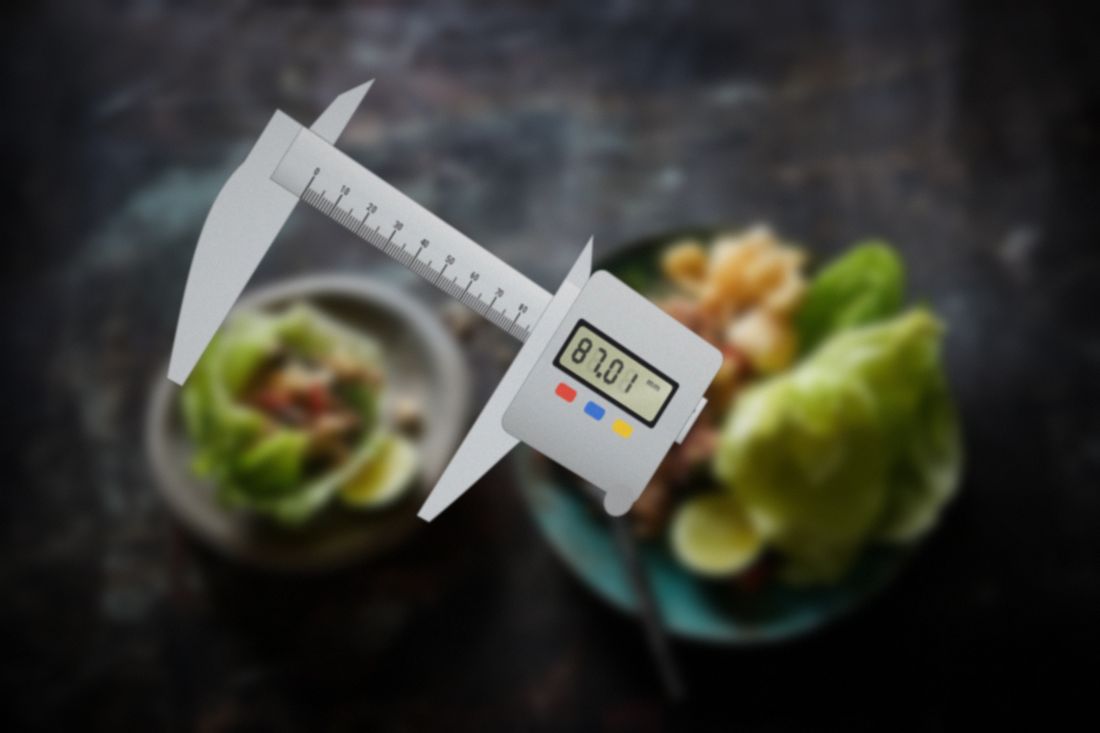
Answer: 87.01 mm
